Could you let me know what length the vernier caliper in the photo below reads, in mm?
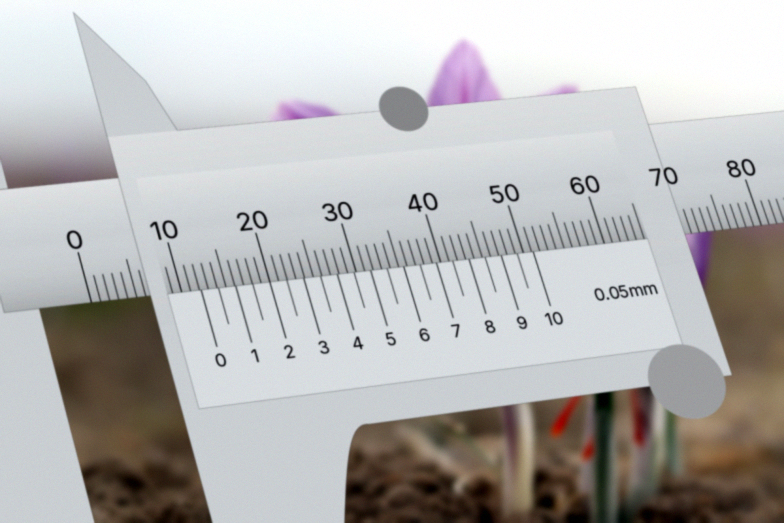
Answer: 12.2 mm
